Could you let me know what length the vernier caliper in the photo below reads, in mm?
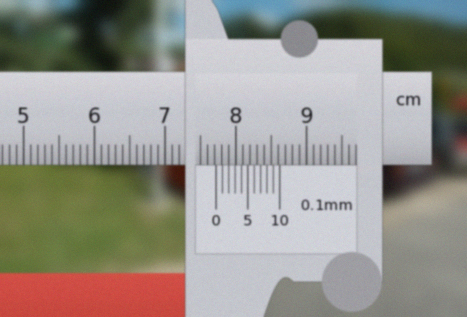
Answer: 77.2 mm
